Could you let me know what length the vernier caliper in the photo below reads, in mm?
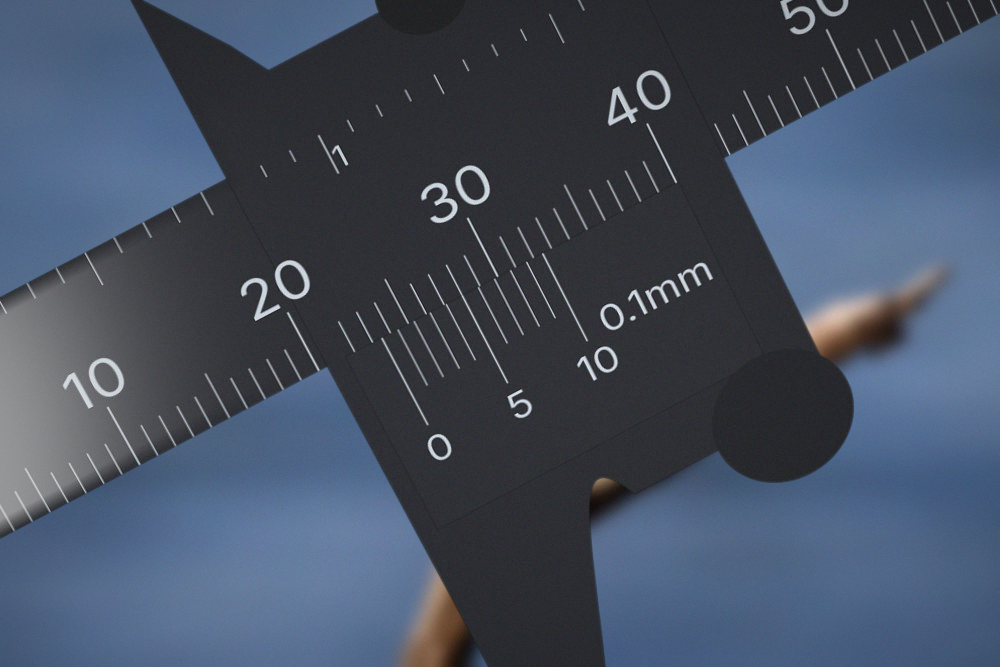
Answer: 23.5 mm
